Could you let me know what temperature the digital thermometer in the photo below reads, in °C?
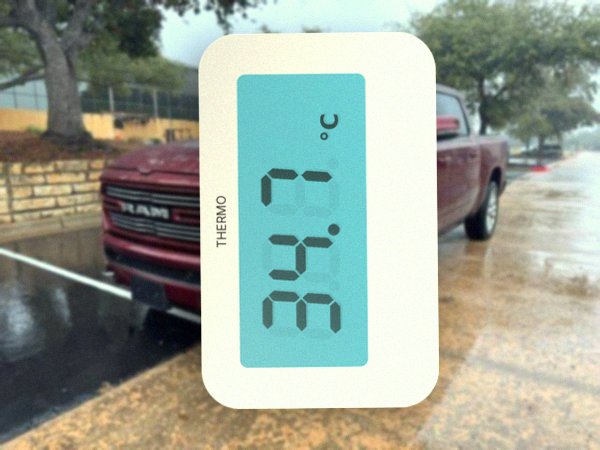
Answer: 34.7 °C
